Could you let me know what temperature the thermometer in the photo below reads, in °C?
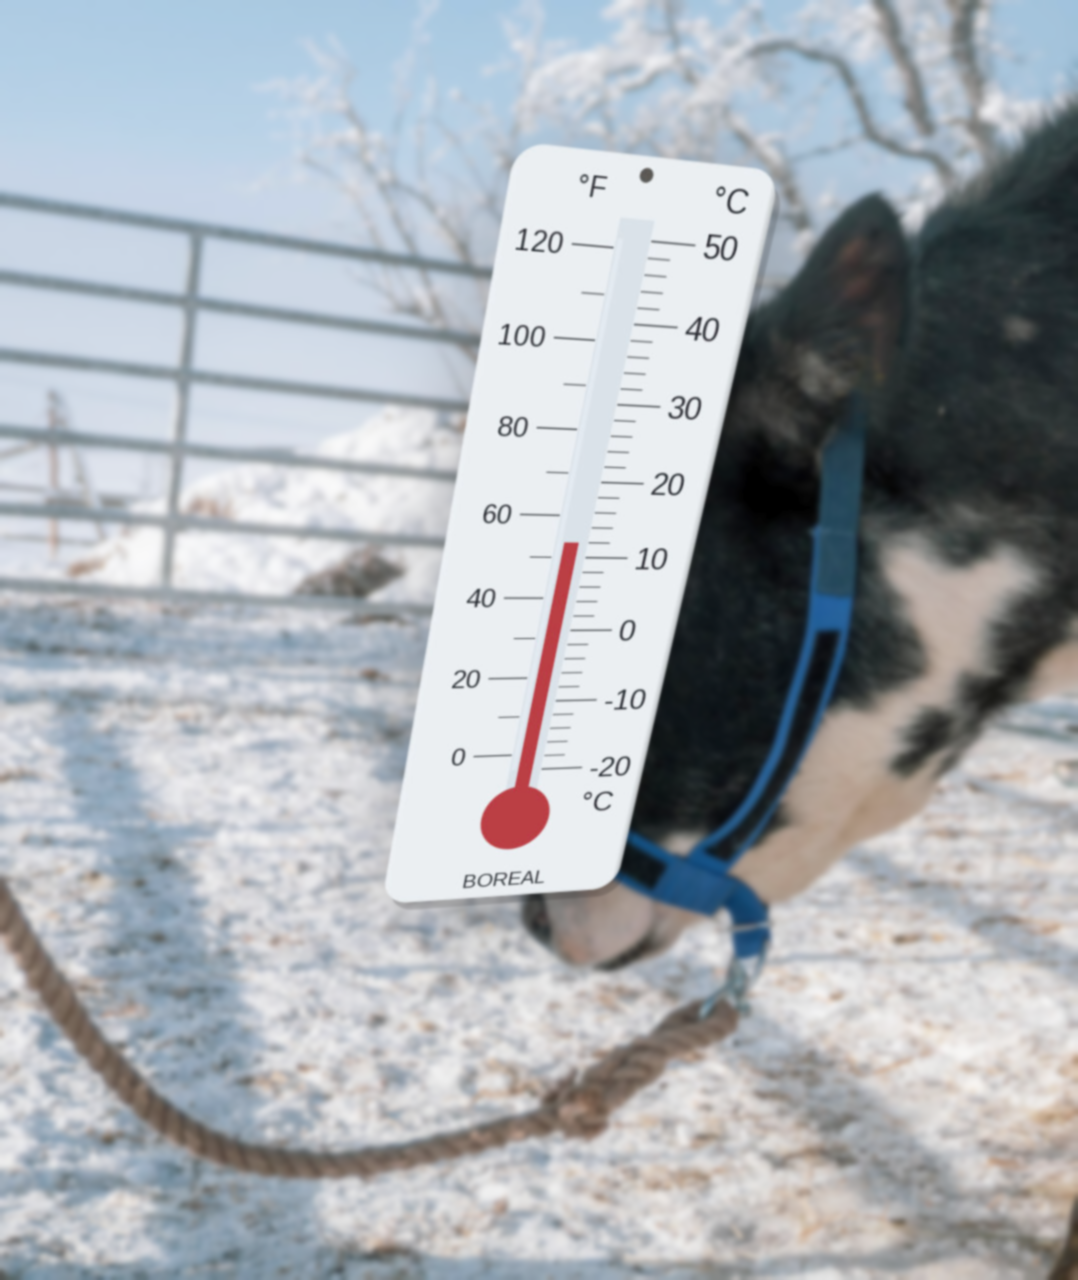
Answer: 12 °C
